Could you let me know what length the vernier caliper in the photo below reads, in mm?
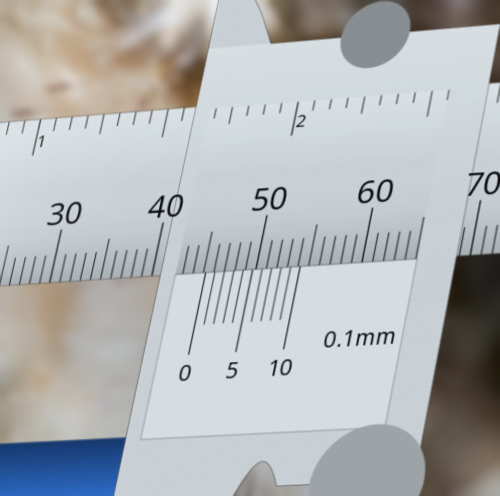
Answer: 45.2 mm
